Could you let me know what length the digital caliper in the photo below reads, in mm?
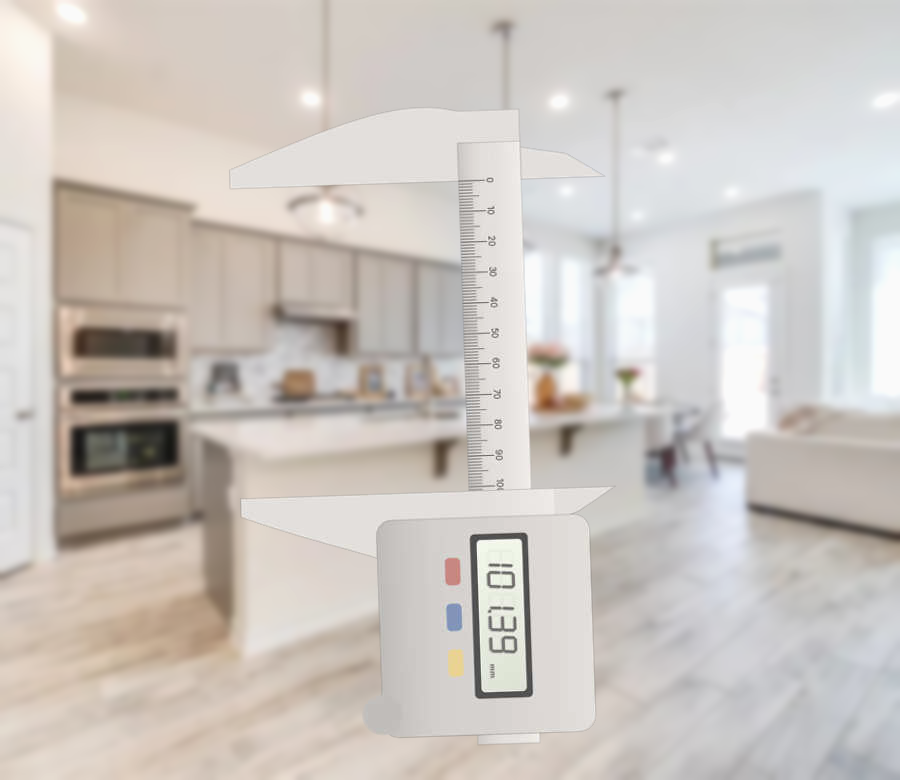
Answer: 101.39 mm
